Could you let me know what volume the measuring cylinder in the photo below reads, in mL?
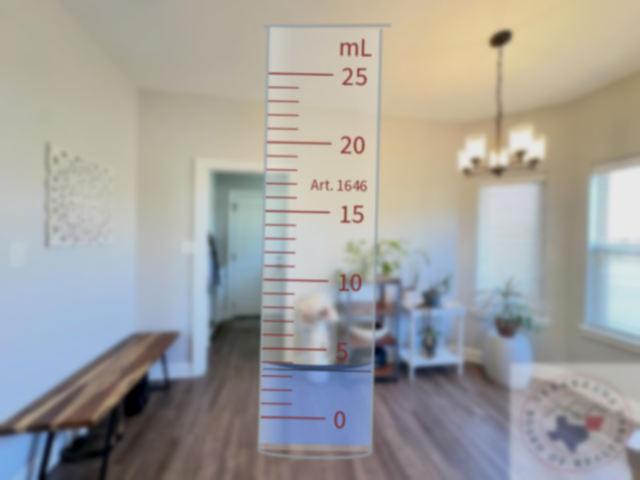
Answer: 3.5 mL
